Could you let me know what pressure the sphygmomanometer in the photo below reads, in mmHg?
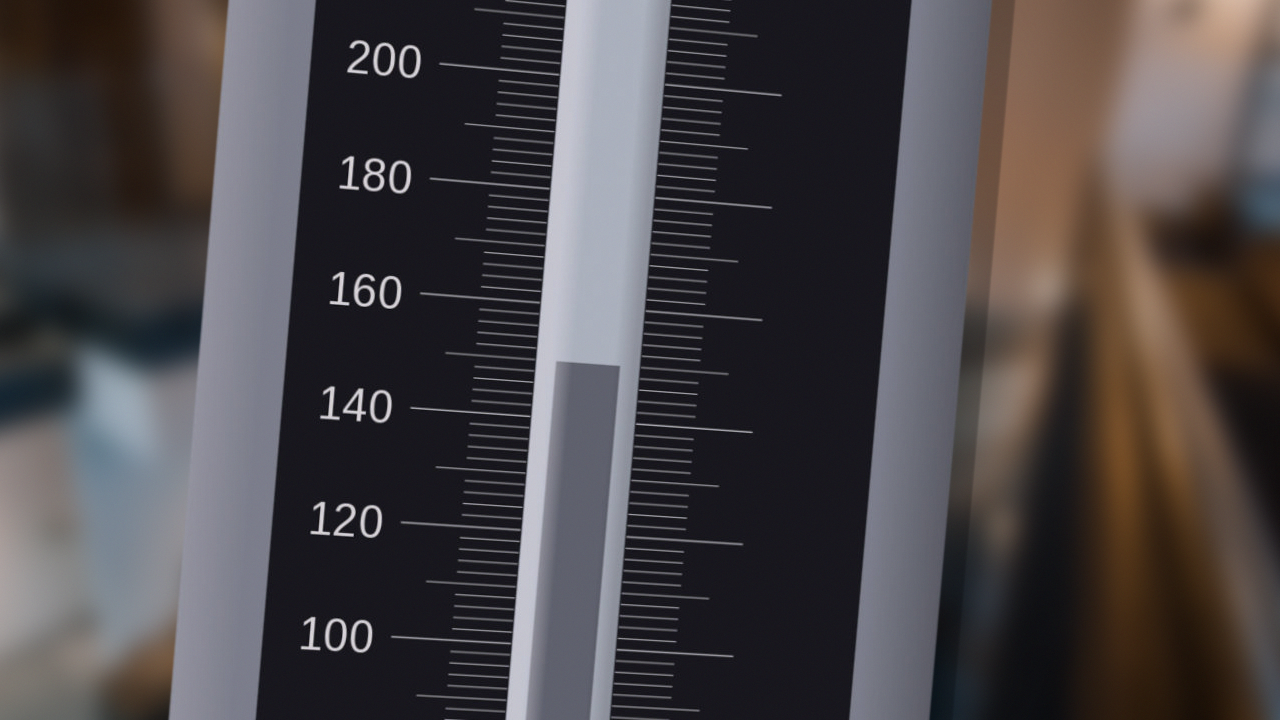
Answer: 150 mmHg
